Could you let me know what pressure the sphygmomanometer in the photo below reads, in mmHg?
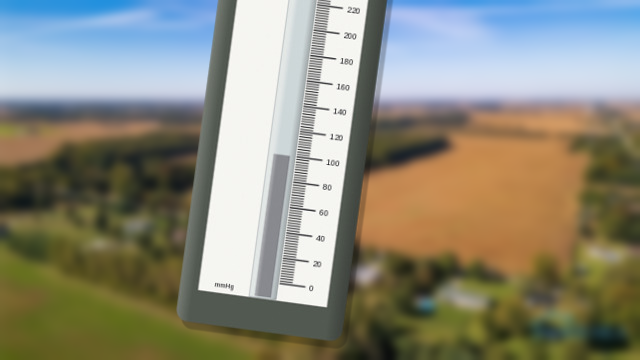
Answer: 100 mmHg
